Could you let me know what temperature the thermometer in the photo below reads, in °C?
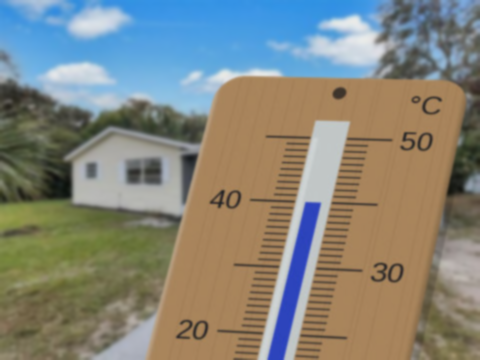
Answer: 40 °C
